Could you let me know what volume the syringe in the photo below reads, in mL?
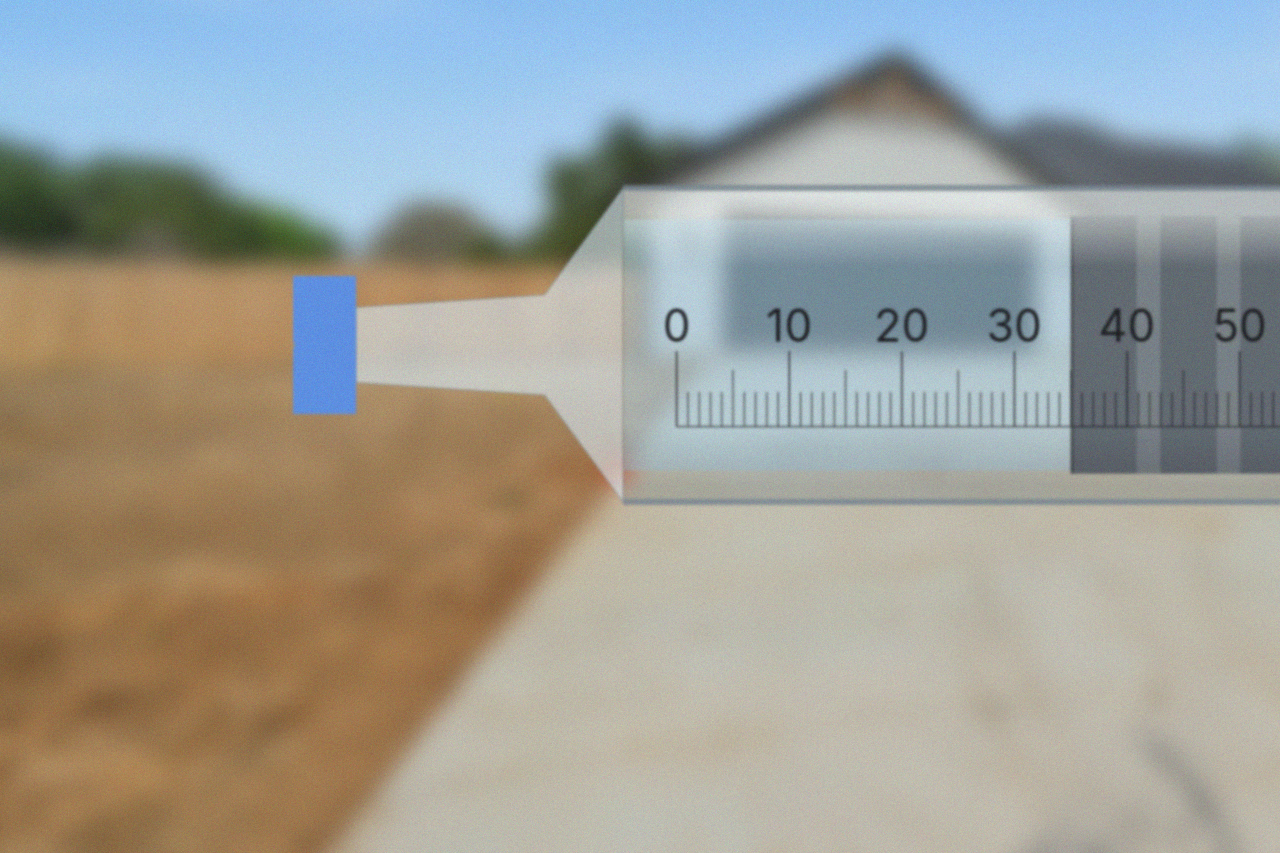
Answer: 35 mL
